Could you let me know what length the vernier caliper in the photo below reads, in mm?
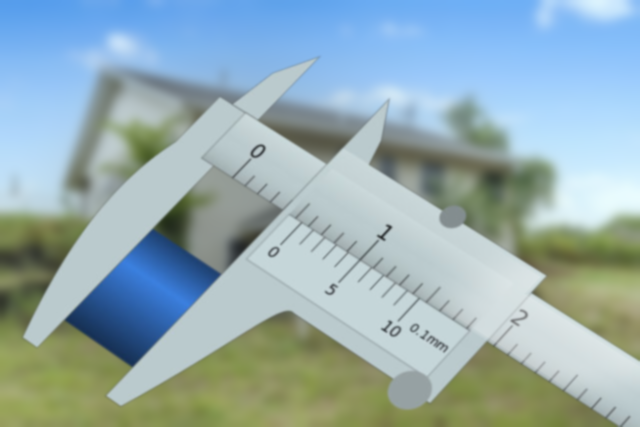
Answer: 5.5 mm
